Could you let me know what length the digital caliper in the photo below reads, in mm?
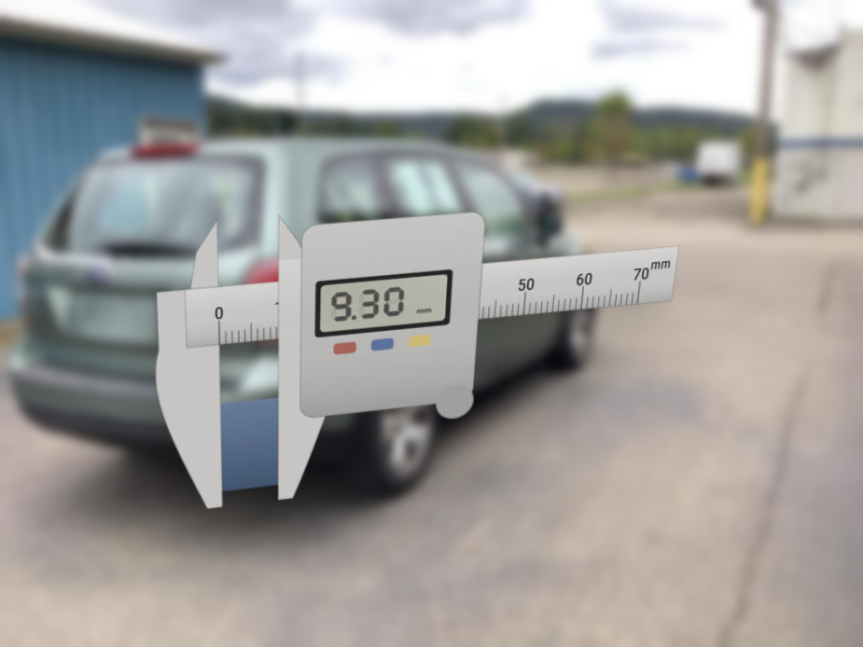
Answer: 9.30 mm
